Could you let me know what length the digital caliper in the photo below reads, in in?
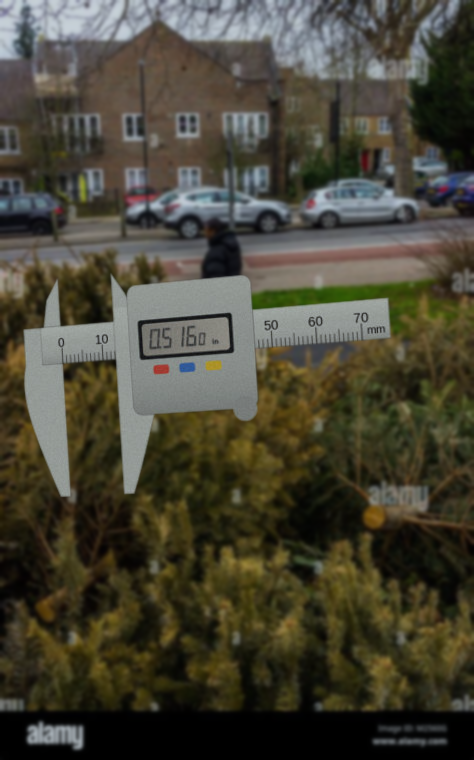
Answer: 0.5160 in
